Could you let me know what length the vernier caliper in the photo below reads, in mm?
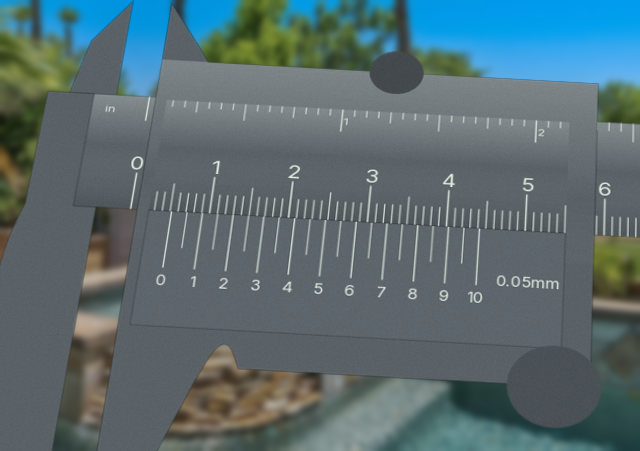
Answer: 5.2 mm
